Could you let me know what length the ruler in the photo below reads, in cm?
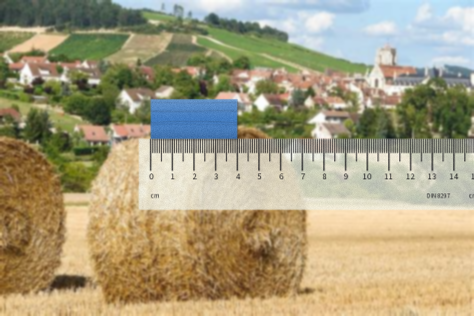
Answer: 4 cm
